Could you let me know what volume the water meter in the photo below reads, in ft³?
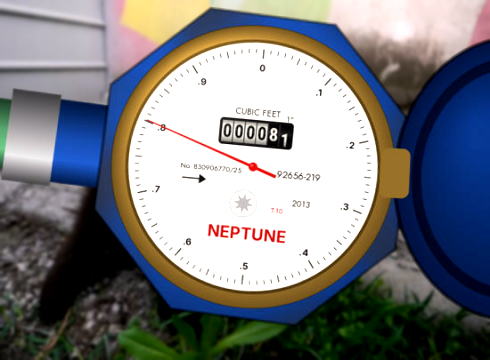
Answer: 80.80 ft³
